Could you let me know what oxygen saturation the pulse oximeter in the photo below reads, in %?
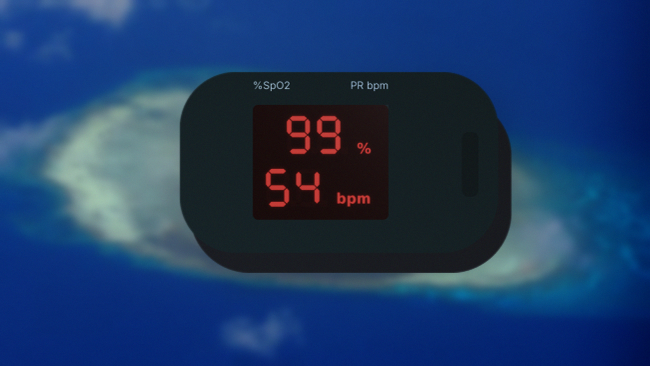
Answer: 99 %
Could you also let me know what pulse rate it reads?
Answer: 54 bpm
